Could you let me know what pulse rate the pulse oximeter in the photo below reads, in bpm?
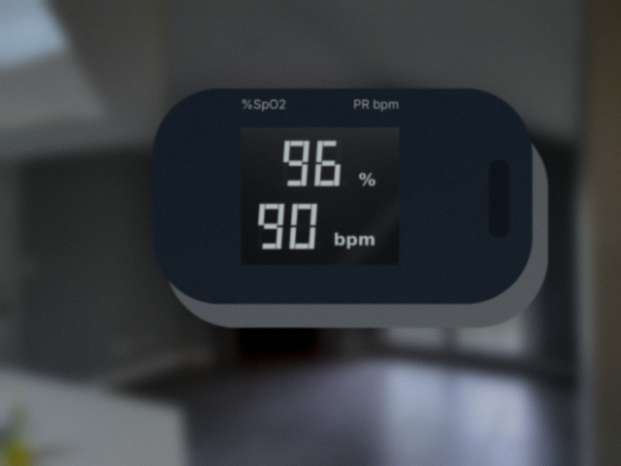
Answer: 90 bpm
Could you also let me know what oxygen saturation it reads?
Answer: 96 %
